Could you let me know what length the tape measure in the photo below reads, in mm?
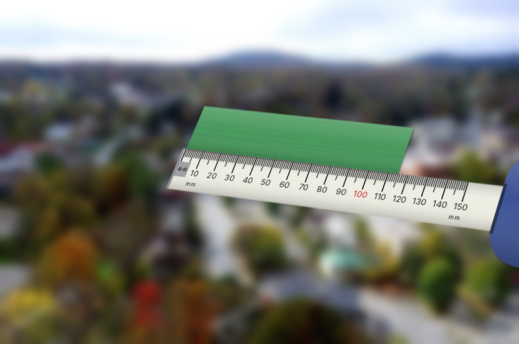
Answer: 115 mm
